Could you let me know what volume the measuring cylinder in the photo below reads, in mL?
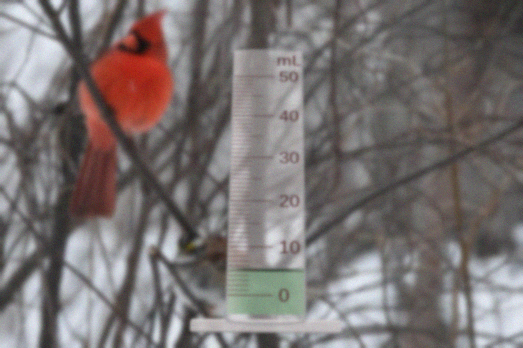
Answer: 5 mL
